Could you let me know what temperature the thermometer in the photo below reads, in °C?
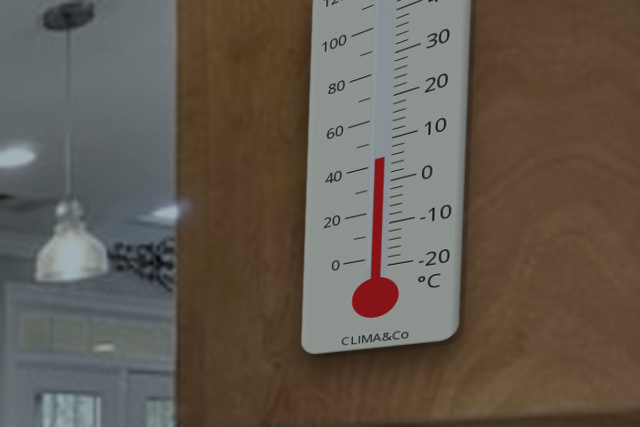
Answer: 6 °C
